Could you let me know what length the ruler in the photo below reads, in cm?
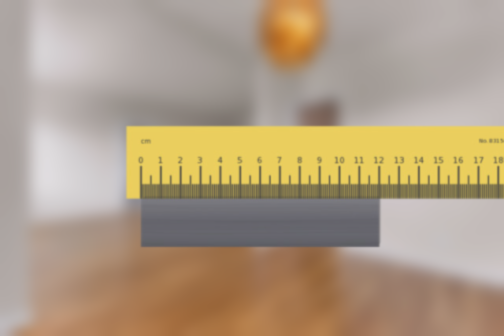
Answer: 12 cm
